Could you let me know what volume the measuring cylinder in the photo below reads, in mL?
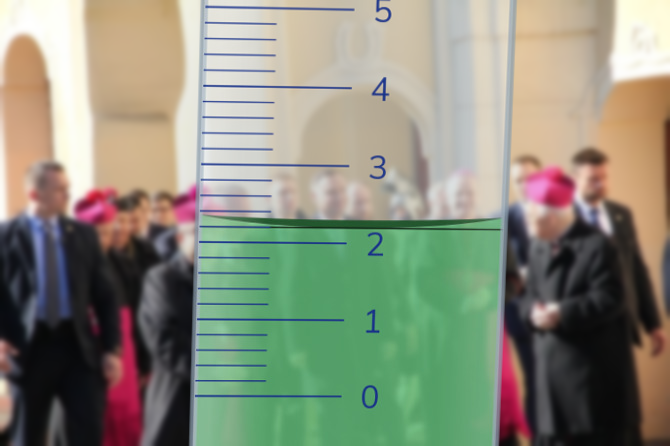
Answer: 2.2 mL
